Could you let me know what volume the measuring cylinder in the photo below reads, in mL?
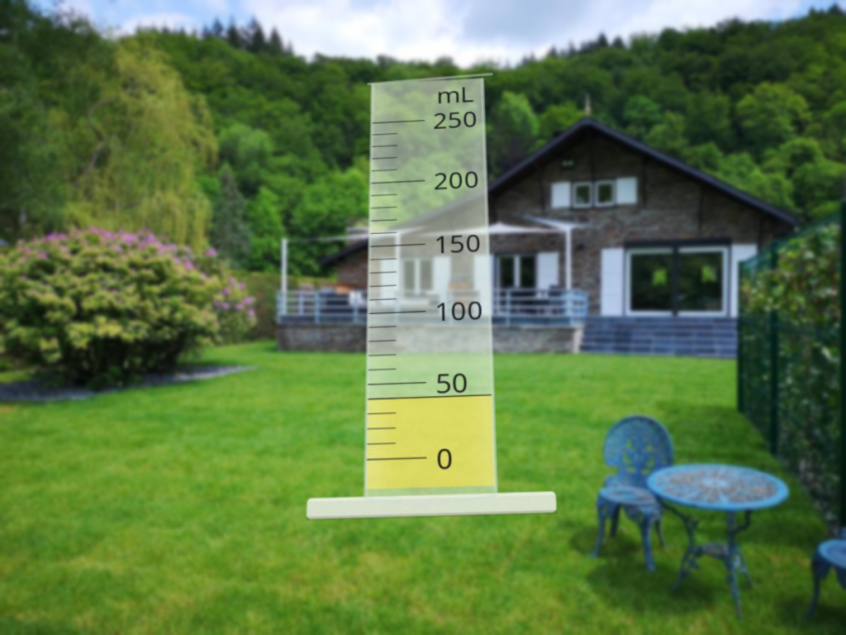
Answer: 40 mL
